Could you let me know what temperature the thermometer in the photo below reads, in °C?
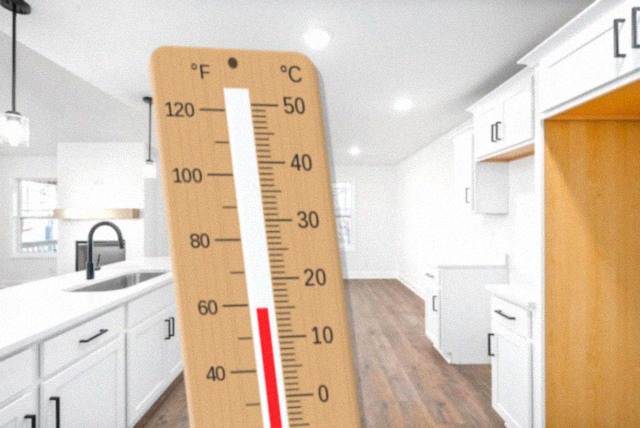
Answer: 15 °C
